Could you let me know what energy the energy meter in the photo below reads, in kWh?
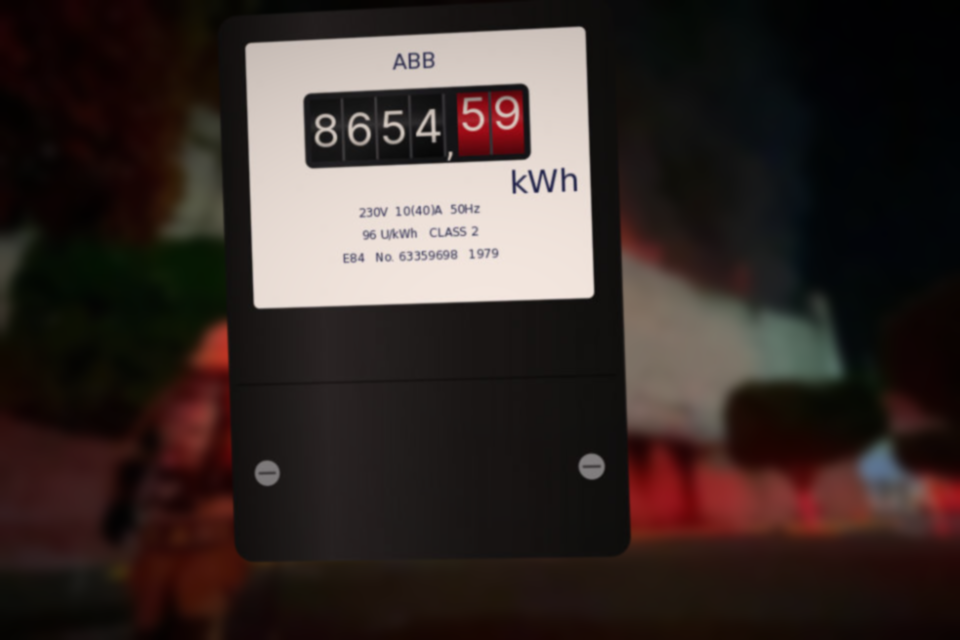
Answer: 8654.59 kWh
